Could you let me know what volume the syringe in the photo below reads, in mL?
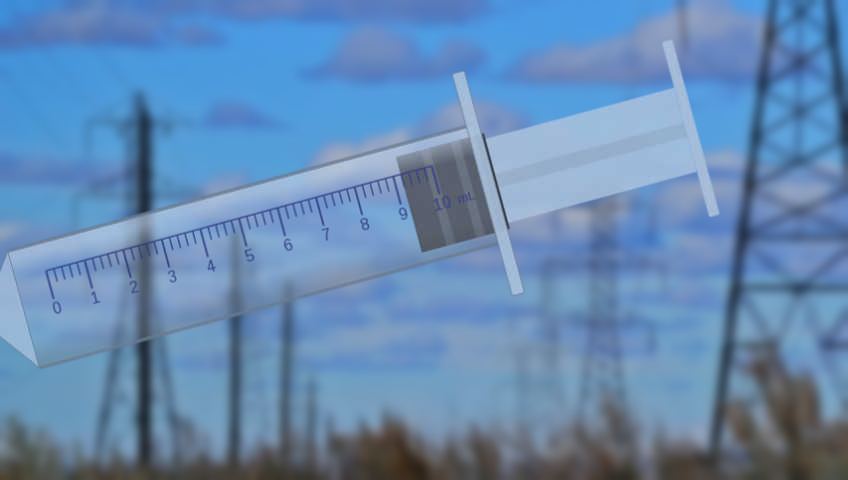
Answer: 9.2 mL
